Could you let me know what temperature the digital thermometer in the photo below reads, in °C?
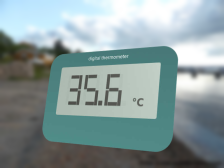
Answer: 35.6 °C
